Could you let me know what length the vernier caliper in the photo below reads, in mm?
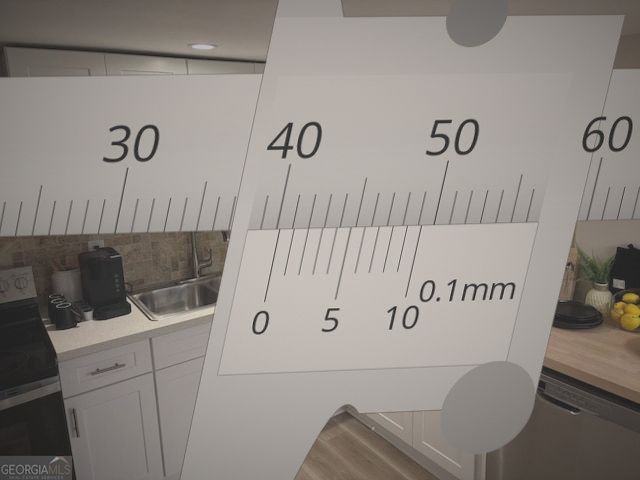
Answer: 40.2 mm
